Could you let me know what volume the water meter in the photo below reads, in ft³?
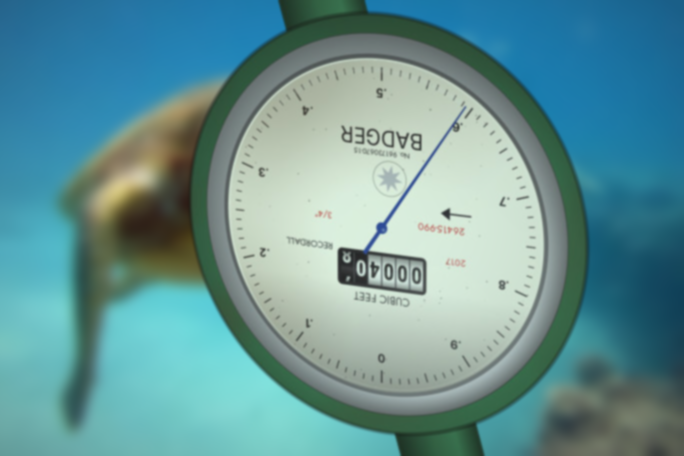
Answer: 407.59 ft³
